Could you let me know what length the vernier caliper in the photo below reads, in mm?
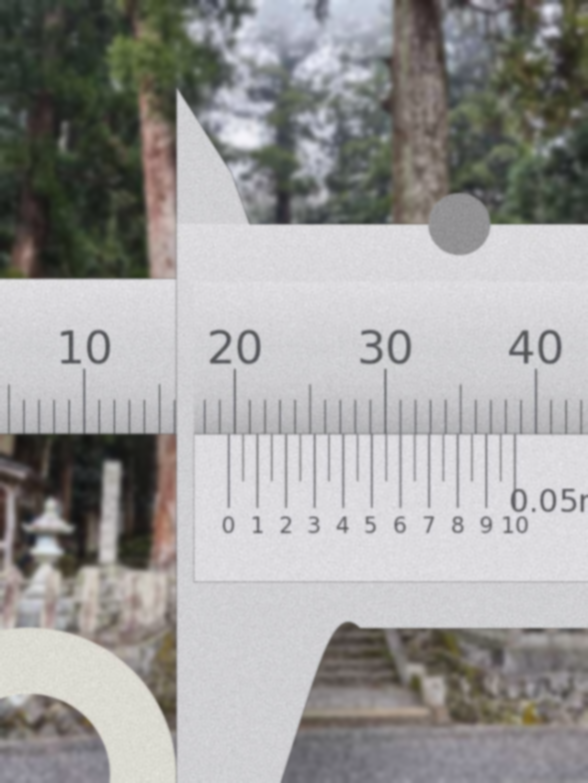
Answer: 19.6 mm
